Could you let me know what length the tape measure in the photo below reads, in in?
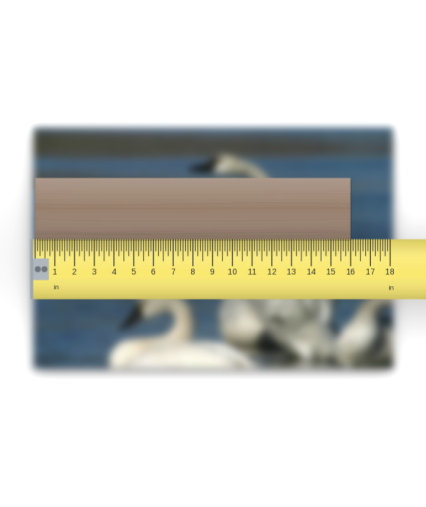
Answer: 16 in
